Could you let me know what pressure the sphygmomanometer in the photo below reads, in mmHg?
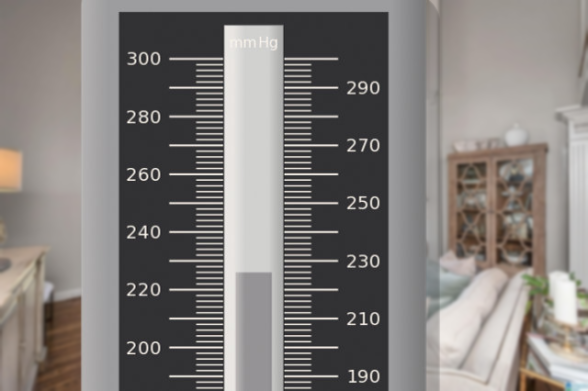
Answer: 226 mmHg
